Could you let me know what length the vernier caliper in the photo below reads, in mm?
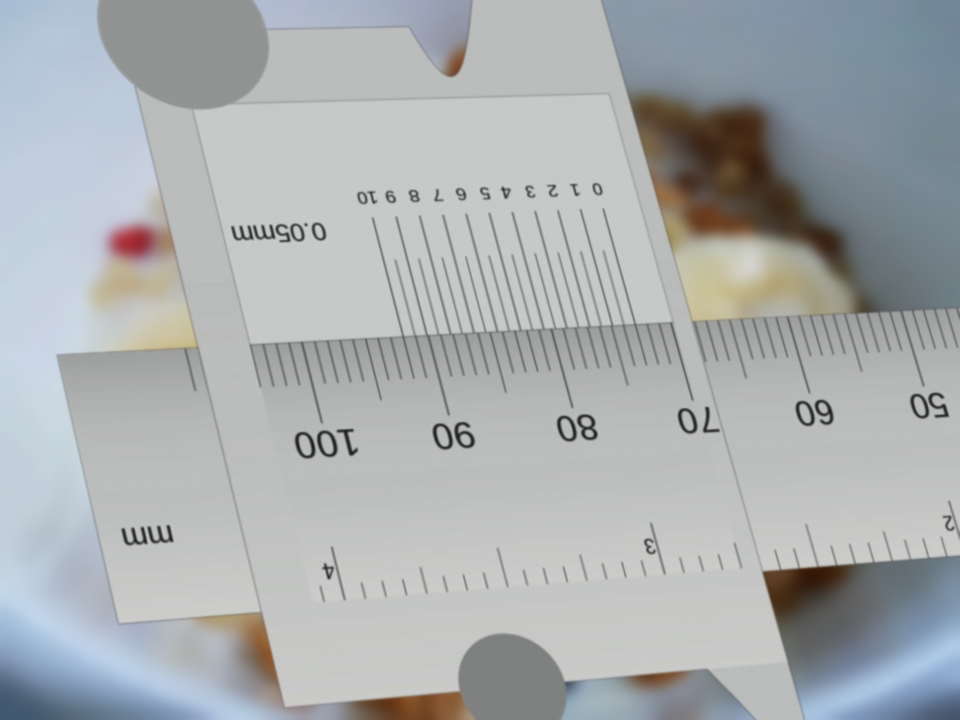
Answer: 73.0 mm
